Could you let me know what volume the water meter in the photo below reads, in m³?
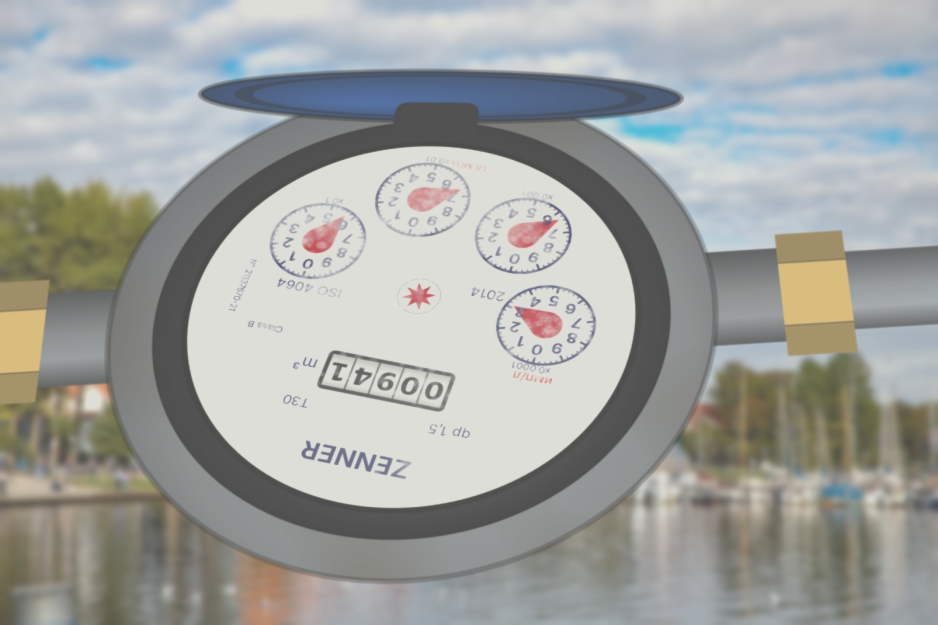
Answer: 941.5663 m³
